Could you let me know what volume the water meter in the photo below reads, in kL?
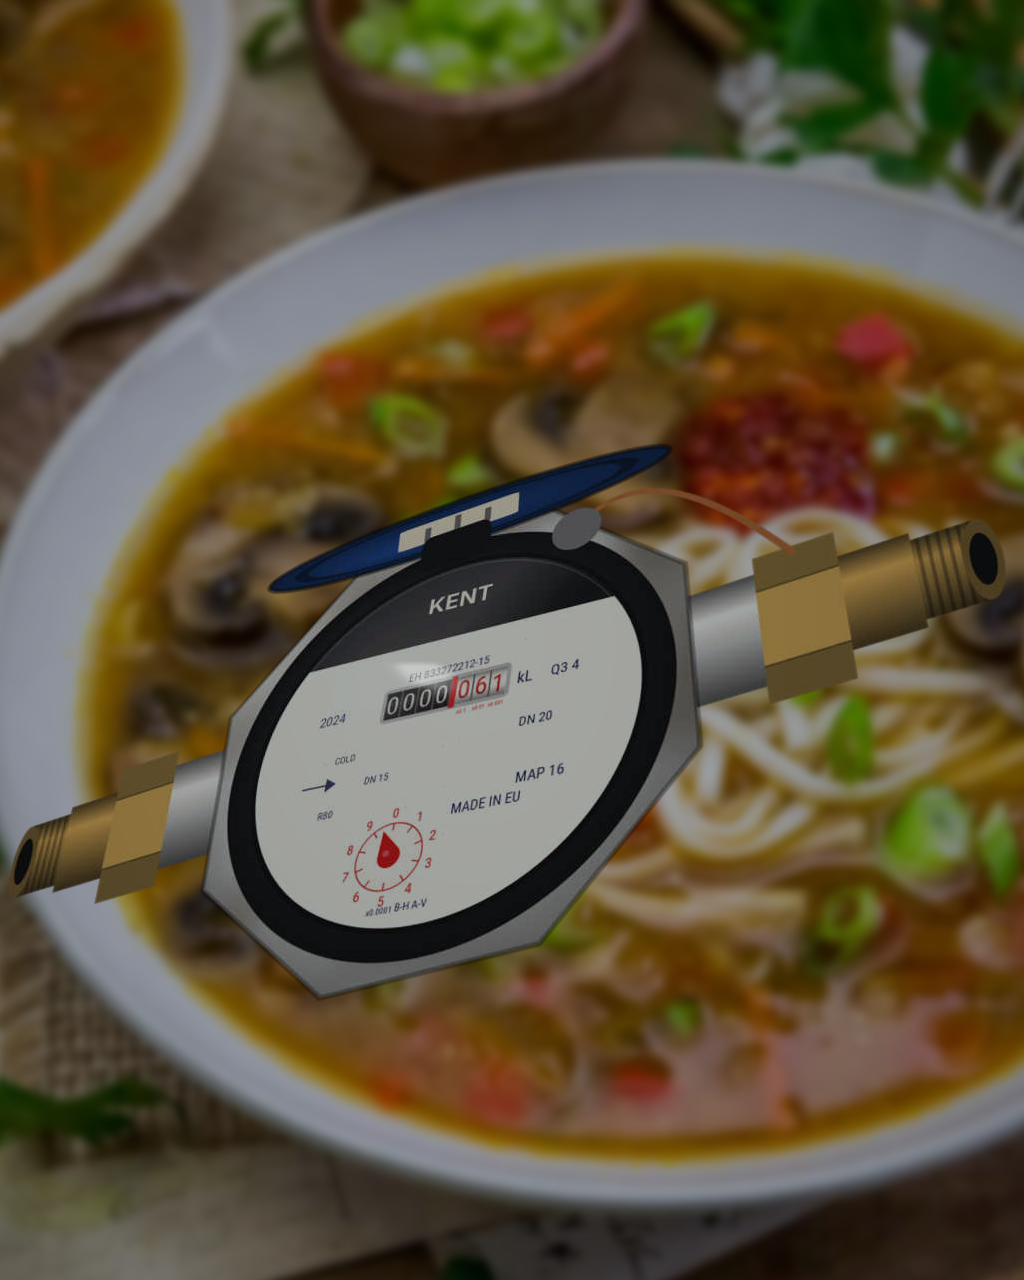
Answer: 0.0609 kL
